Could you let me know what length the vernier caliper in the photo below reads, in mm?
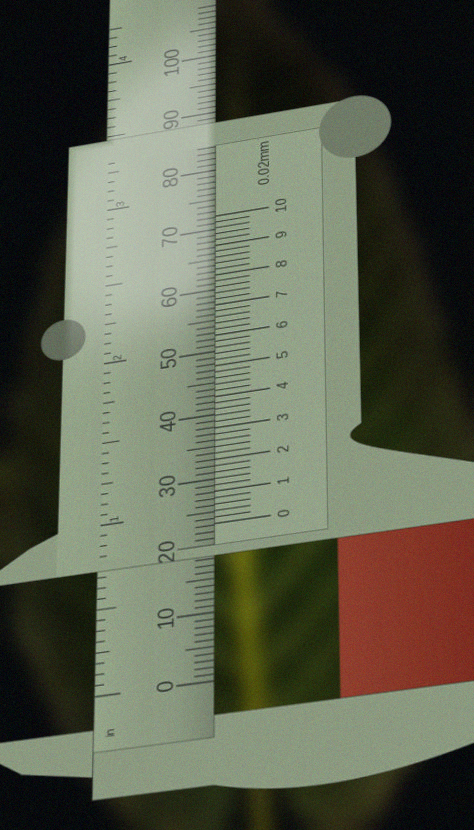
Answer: 23.2 mm
